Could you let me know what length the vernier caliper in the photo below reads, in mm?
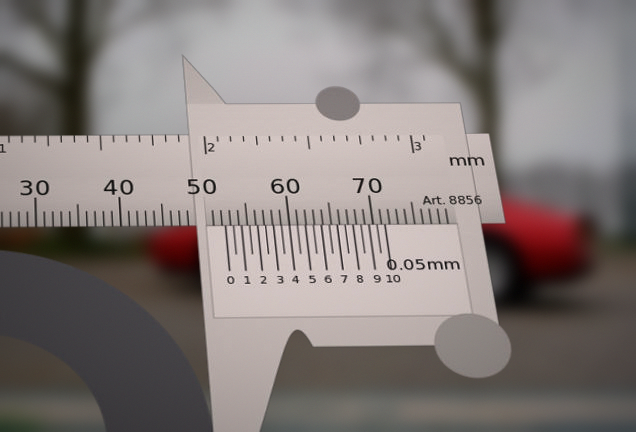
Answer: 52.4 mm
